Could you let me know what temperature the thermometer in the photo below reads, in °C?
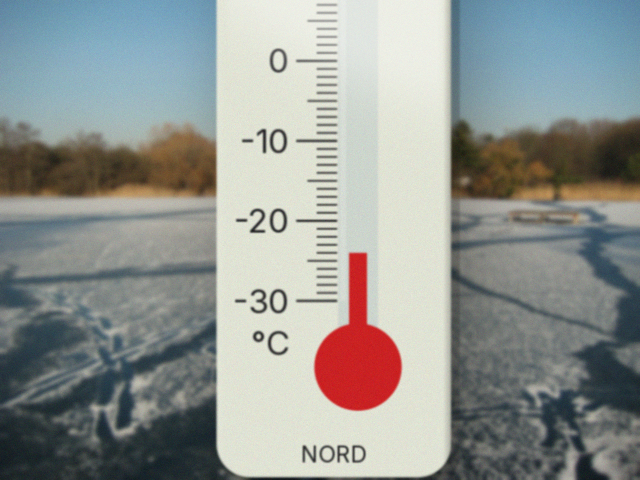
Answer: -24 °C
